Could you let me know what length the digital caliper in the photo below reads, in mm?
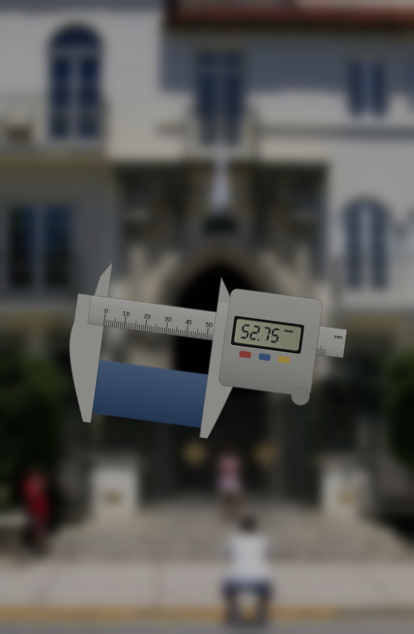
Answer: 52.75 mm
